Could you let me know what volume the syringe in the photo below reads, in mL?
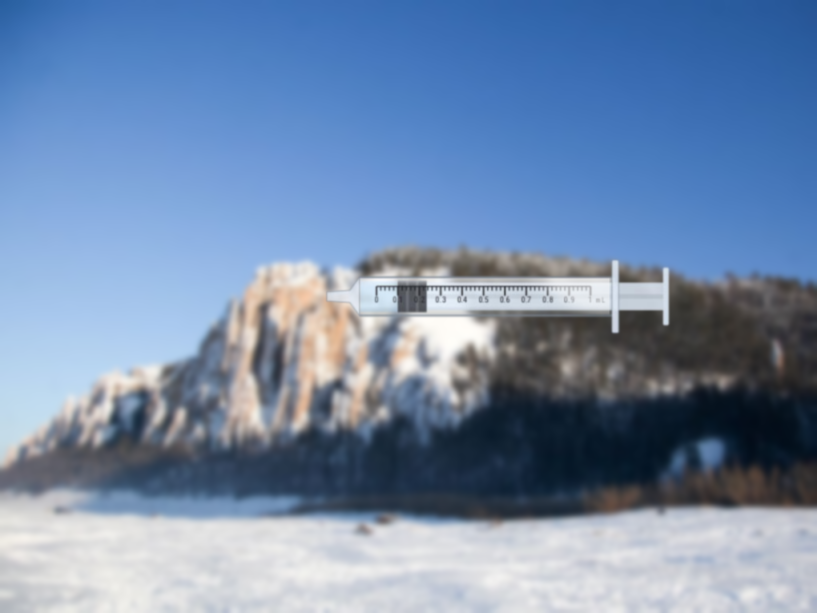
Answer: 0.1 mL
